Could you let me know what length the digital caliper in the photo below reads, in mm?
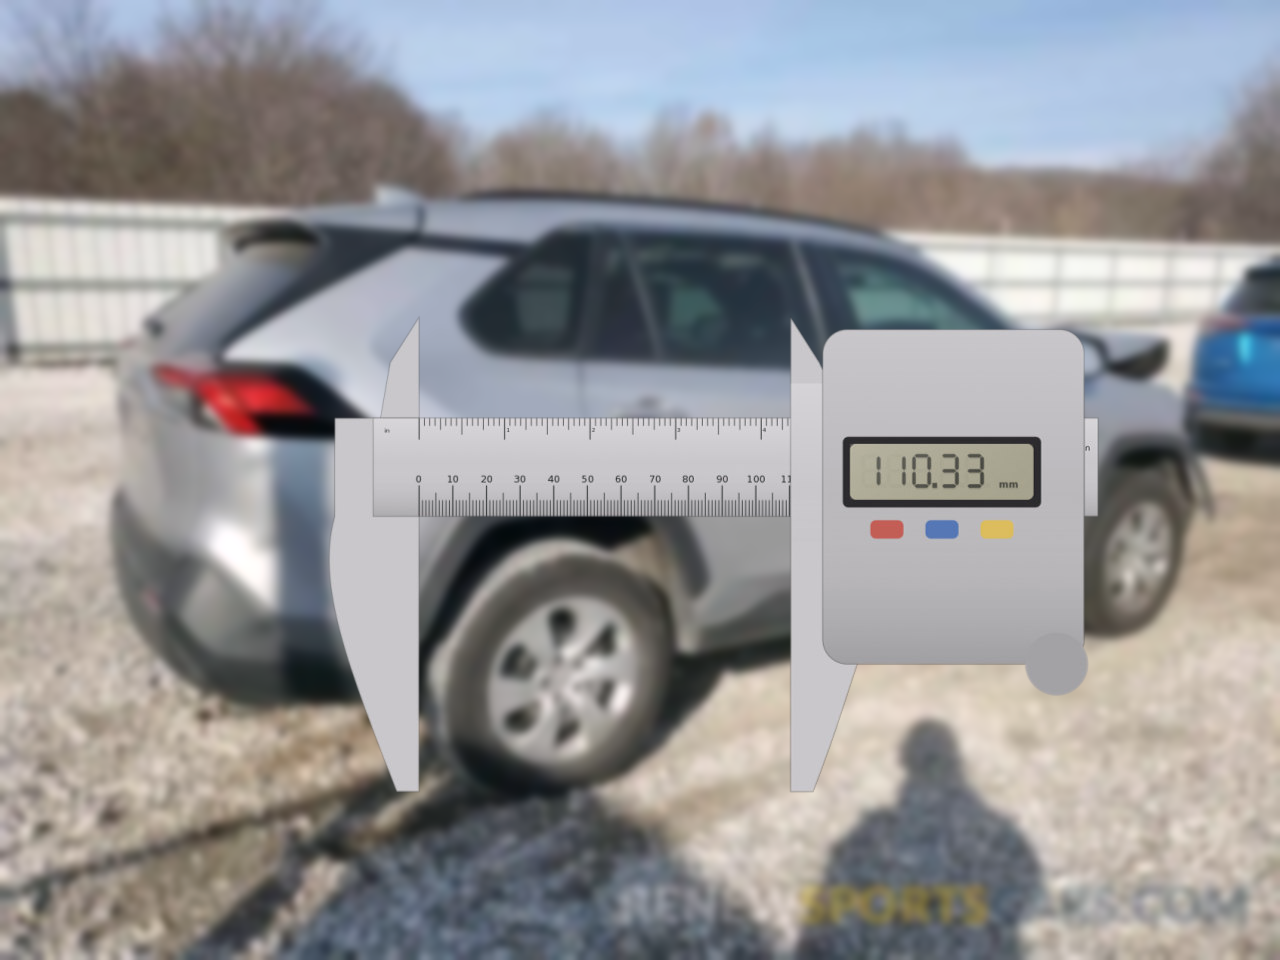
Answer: 110.33 mm
